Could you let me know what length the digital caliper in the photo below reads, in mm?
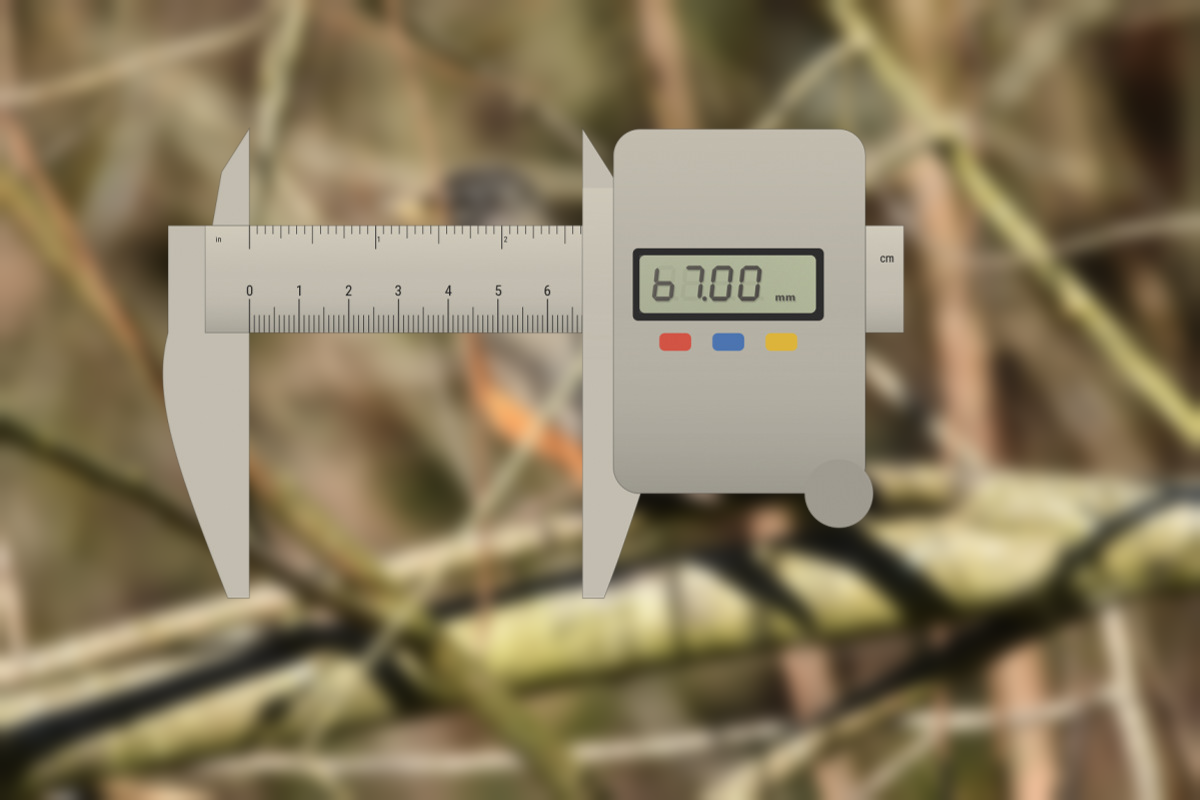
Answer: 67.00 mm
